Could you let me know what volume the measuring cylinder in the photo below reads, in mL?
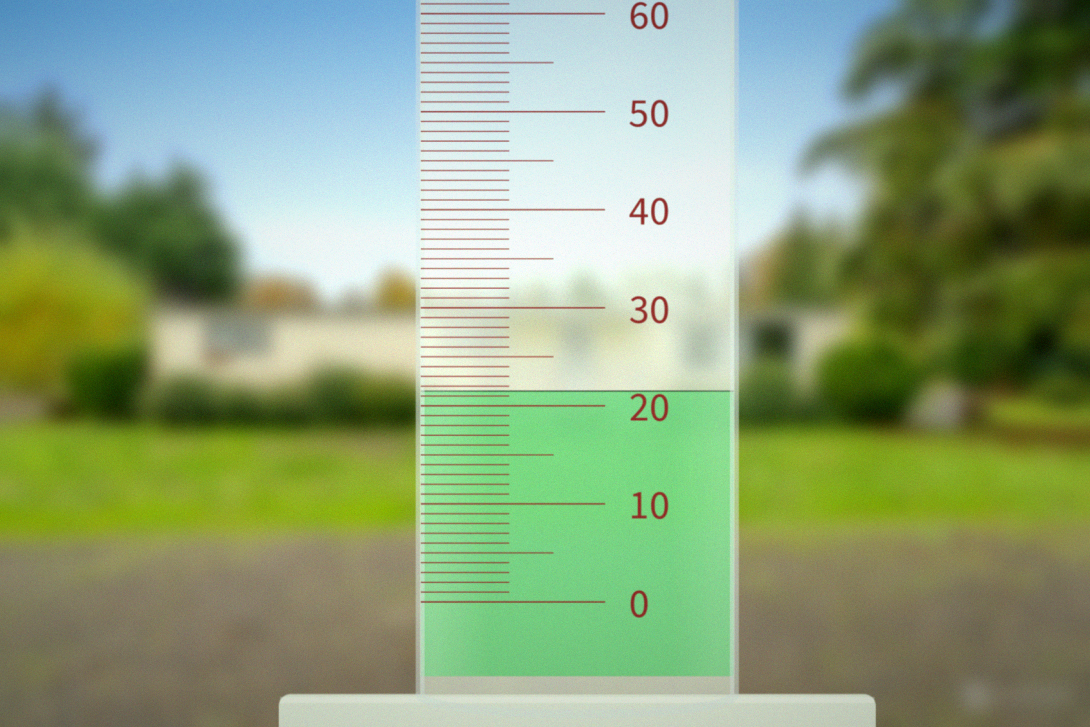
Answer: 21.5 mL
